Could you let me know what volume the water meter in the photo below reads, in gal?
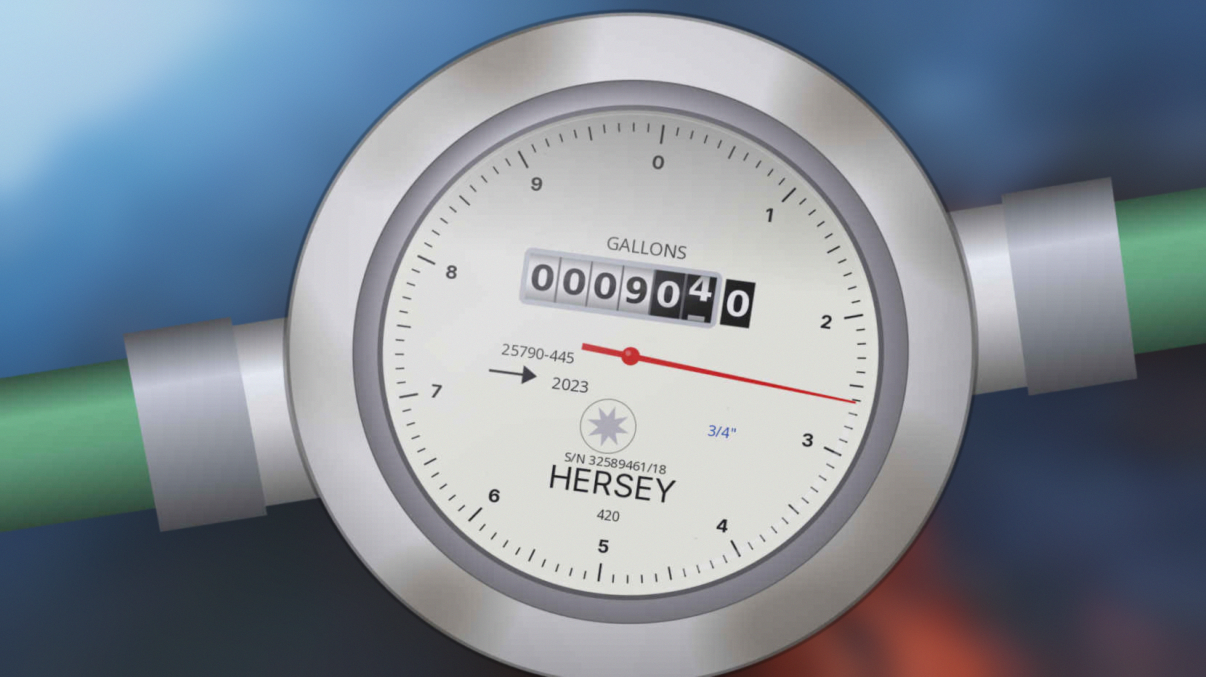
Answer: 9042.6 gal
